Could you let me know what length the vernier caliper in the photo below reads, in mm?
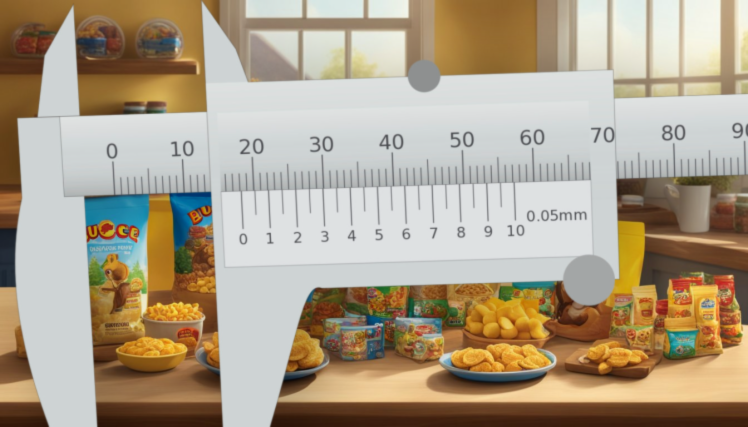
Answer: 18.2 mm
